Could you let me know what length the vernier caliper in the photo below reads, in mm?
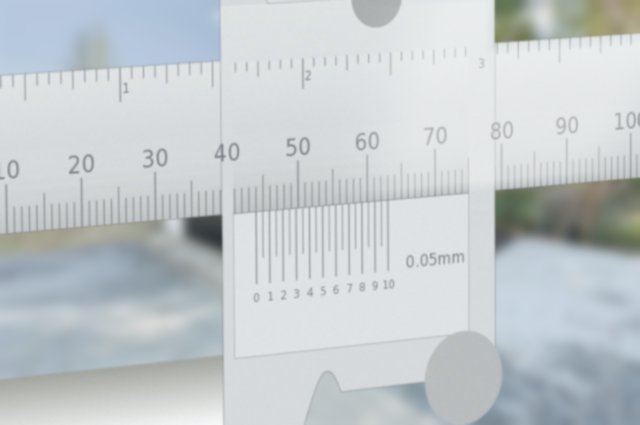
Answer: 44.0 mm
